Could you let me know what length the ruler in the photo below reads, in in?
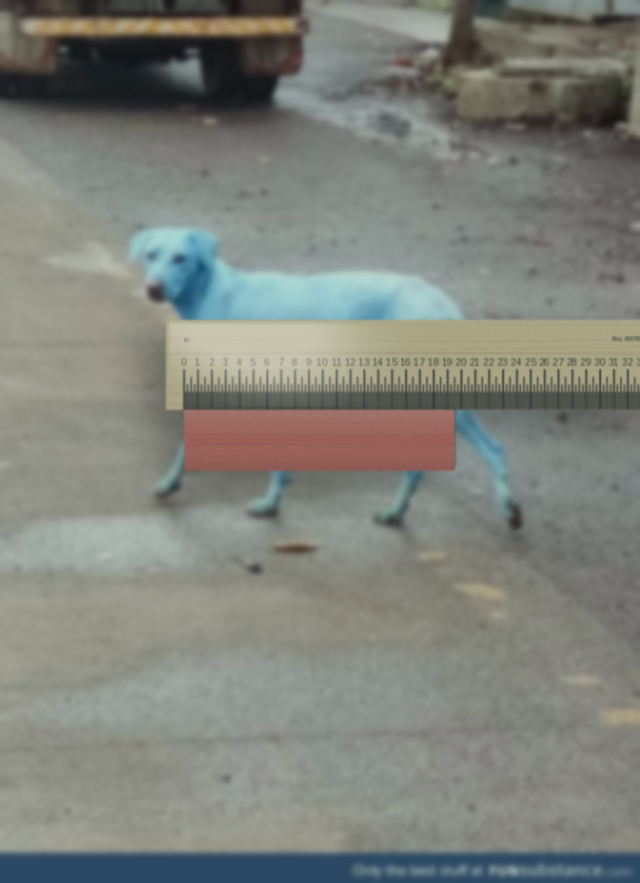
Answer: 19.5 in
